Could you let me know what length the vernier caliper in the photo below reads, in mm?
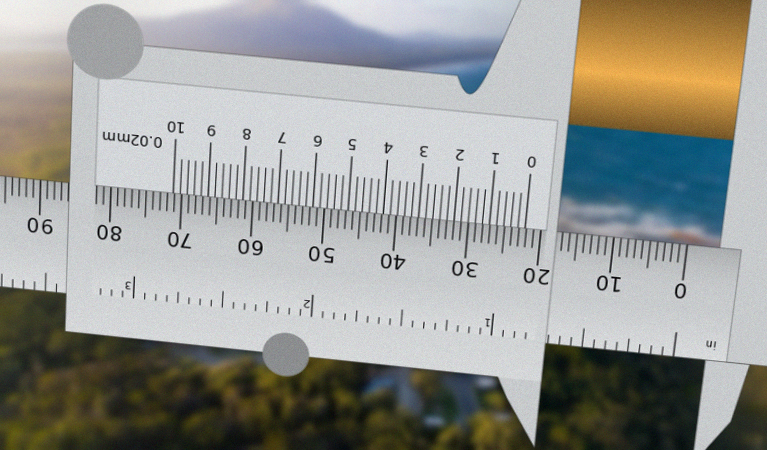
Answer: 22.2 mm
